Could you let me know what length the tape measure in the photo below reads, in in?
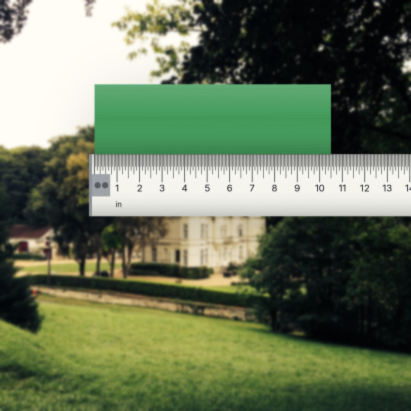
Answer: 10.5 in
